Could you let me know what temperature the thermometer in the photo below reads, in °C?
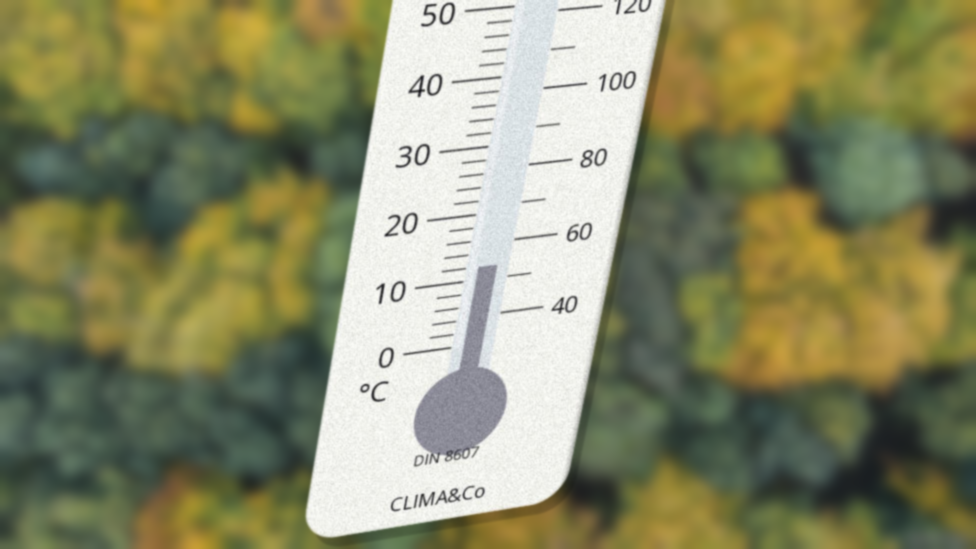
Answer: 12 °C
